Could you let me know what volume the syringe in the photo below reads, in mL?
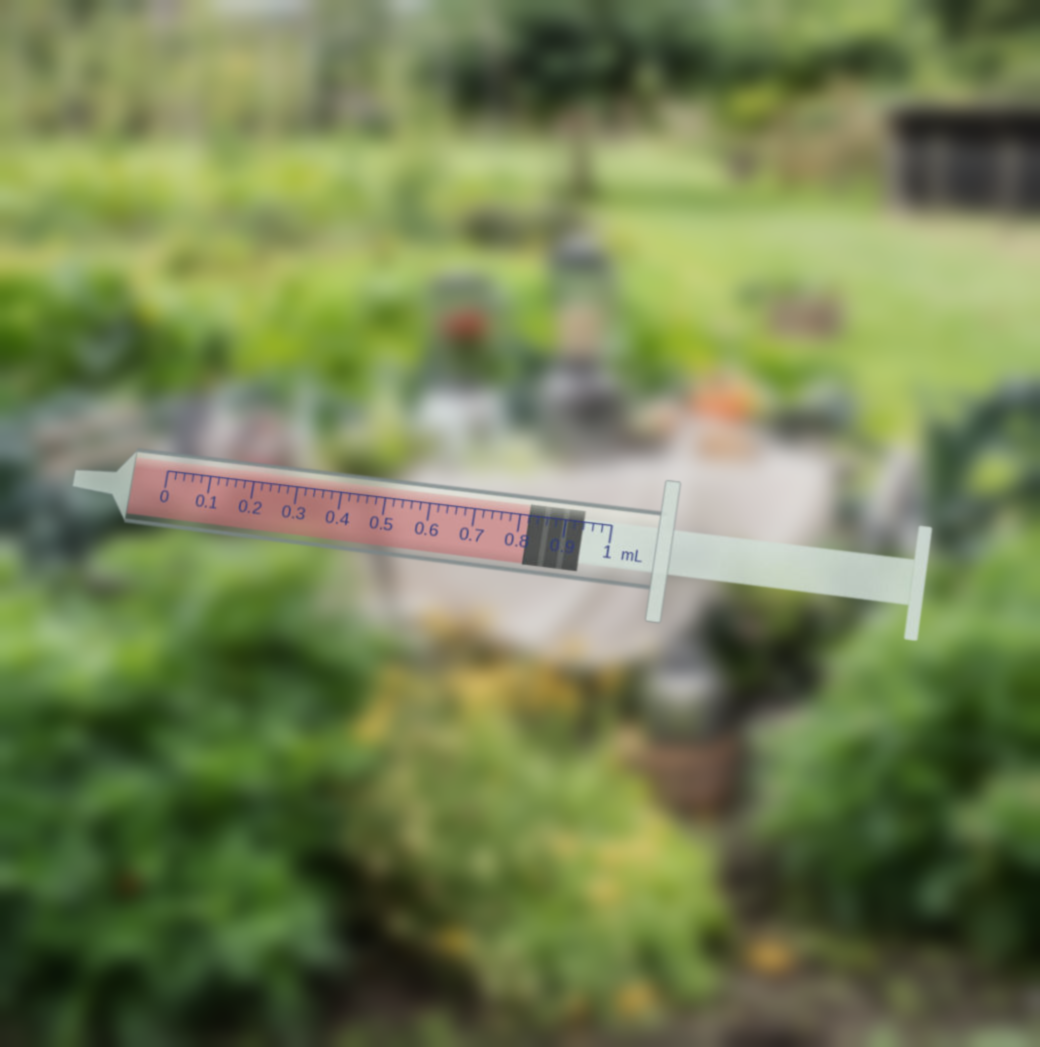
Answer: 0.82 mL
